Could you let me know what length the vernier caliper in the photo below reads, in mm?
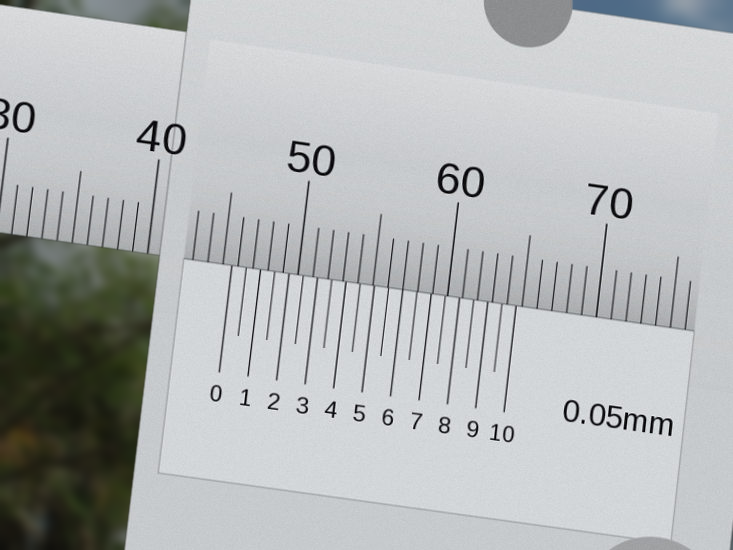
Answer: 45.6 mm
